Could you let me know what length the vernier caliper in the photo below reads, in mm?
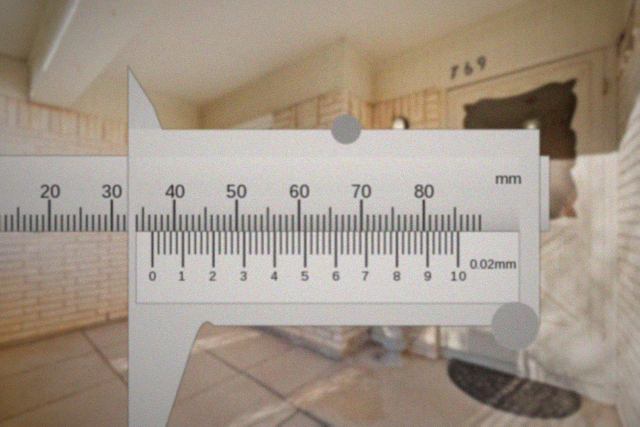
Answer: 36.5 mm
